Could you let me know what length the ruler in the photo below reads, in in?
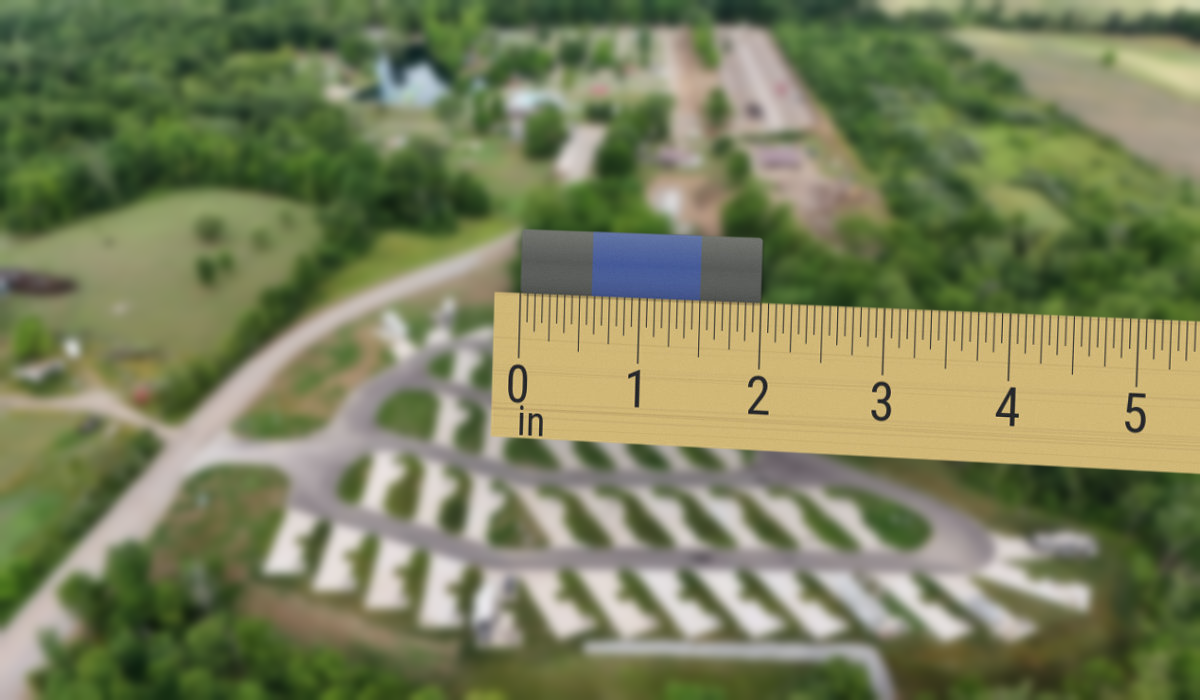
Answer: 2 in
